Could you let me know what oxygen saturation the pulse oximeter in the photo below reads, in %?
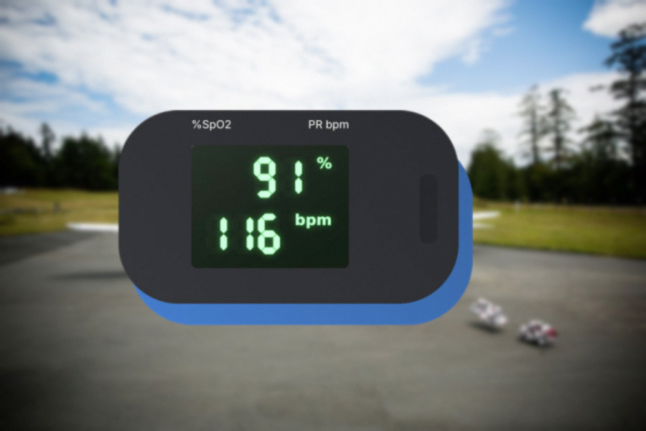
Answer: 91 %
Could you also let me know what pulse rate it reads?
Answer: 116 bpm
